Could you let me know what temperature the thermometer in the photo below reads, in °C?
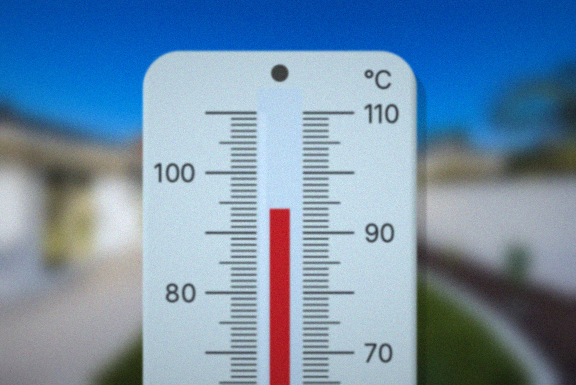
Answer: 94 °C
